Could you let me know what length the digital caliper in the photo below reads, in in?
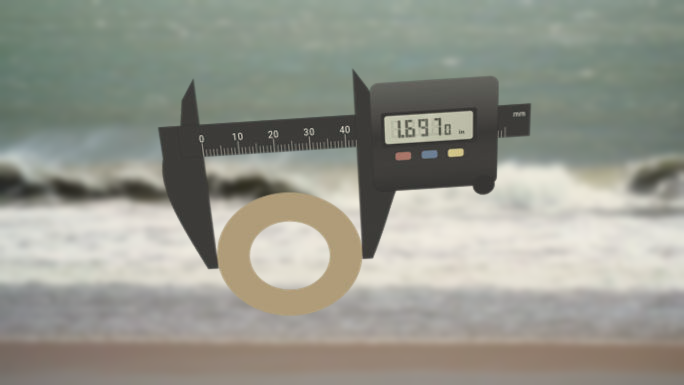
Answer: 1.6970 in
